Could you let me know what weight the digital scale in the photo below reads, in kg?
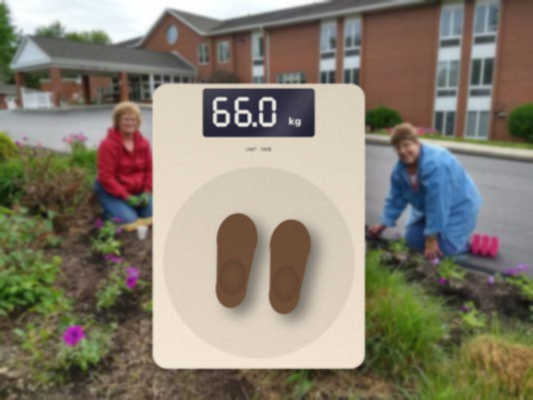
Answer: 66.0 kg
